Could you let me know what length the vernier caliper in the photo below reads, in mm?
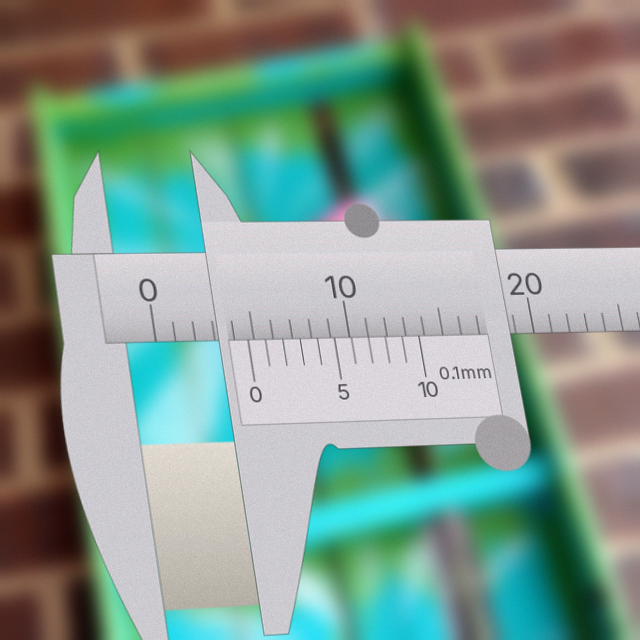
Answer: 4.7 mm
